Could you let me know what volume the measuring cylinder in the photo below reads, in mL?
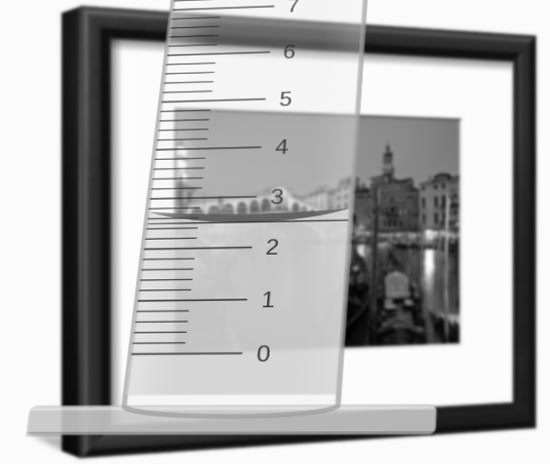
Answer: 2.5 mL
